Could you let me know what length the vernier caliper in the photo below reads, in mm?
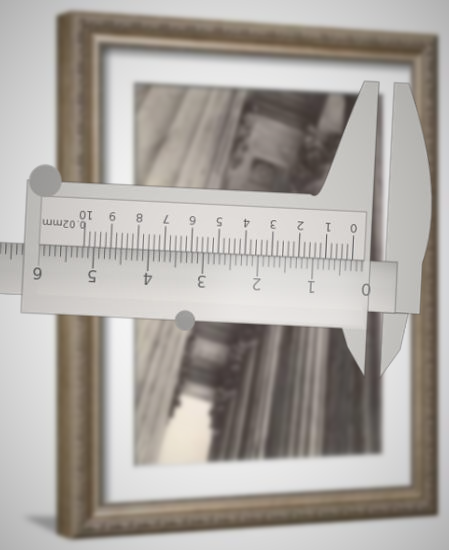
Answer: 2.8 mm
